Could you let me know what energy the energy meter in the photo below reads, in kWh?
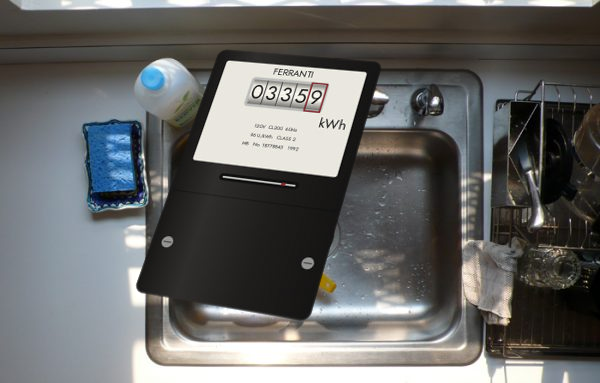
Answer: 335.9 kWh
